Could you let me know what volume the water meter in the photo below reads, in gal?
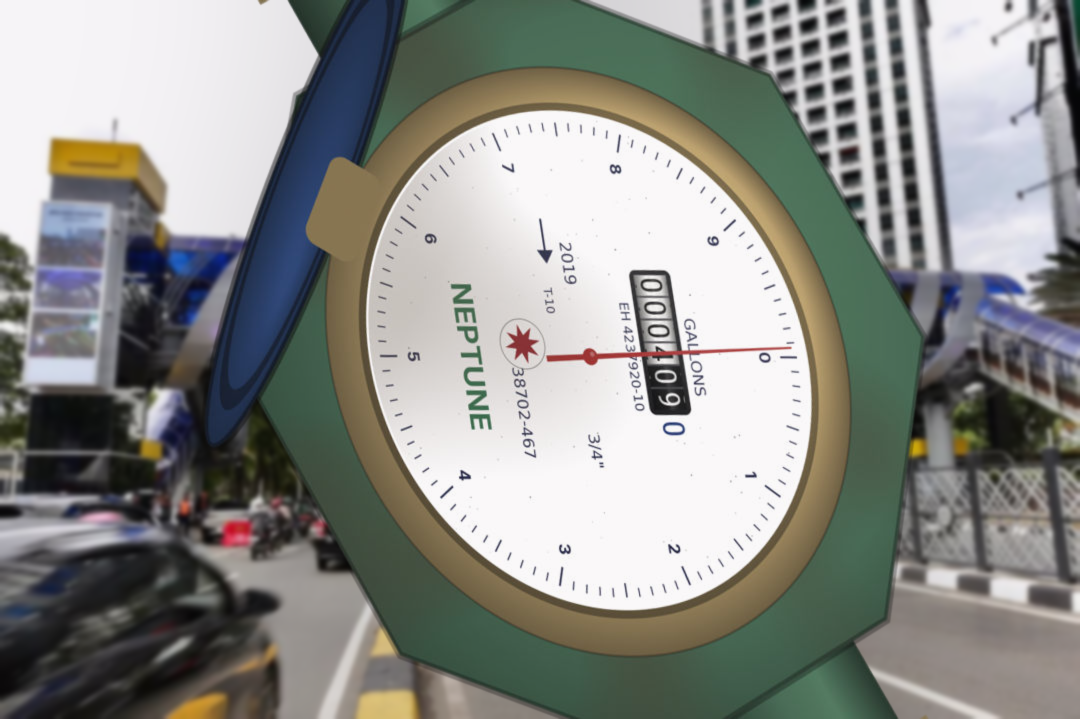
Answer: 4089.9 gal
